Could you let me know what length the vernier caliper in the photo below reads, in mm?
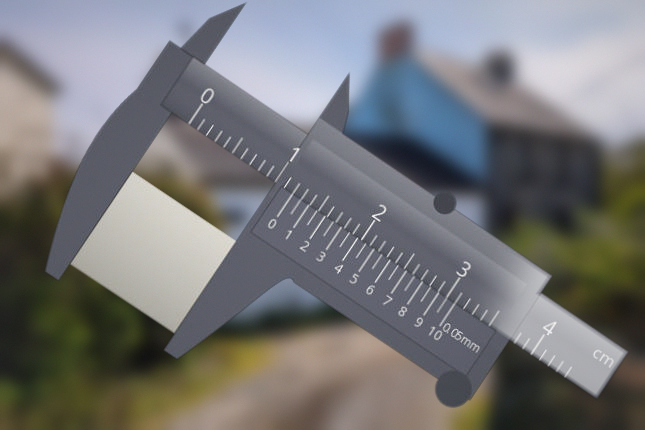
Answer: 12.0 mm
